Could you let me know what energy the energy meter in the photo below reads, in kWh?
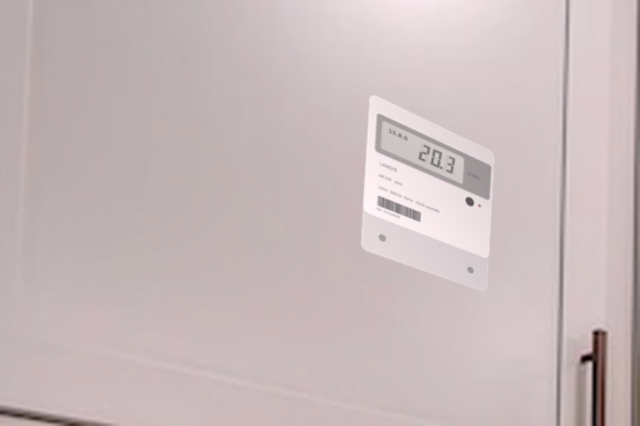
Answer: 20.3 kWh
